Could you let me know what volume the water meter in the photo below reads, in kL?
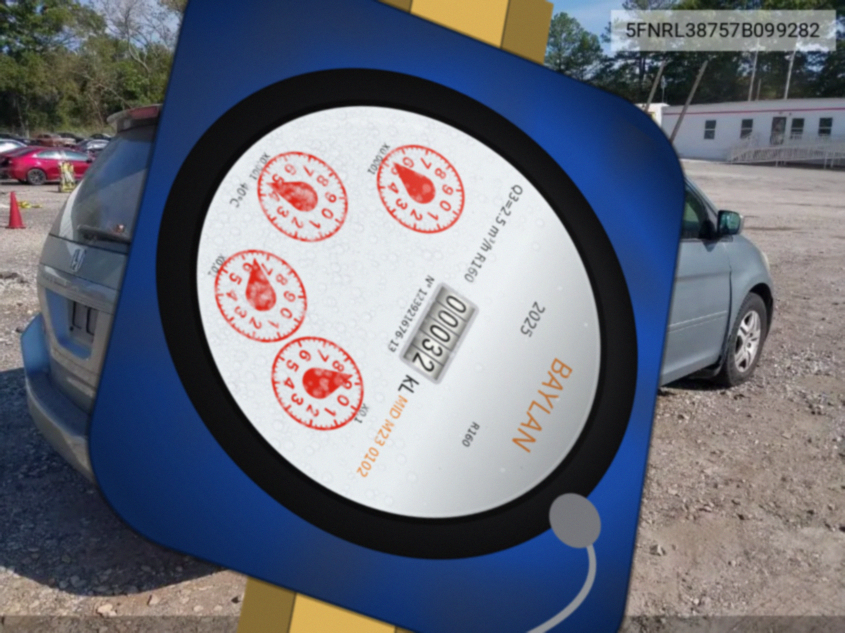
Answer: 32.8645 kL
